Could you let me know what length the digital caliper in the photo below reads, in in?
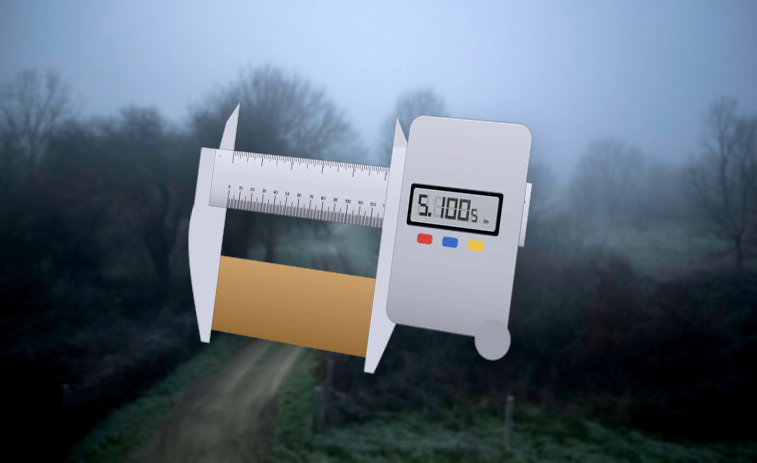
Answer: 5.1005 in
